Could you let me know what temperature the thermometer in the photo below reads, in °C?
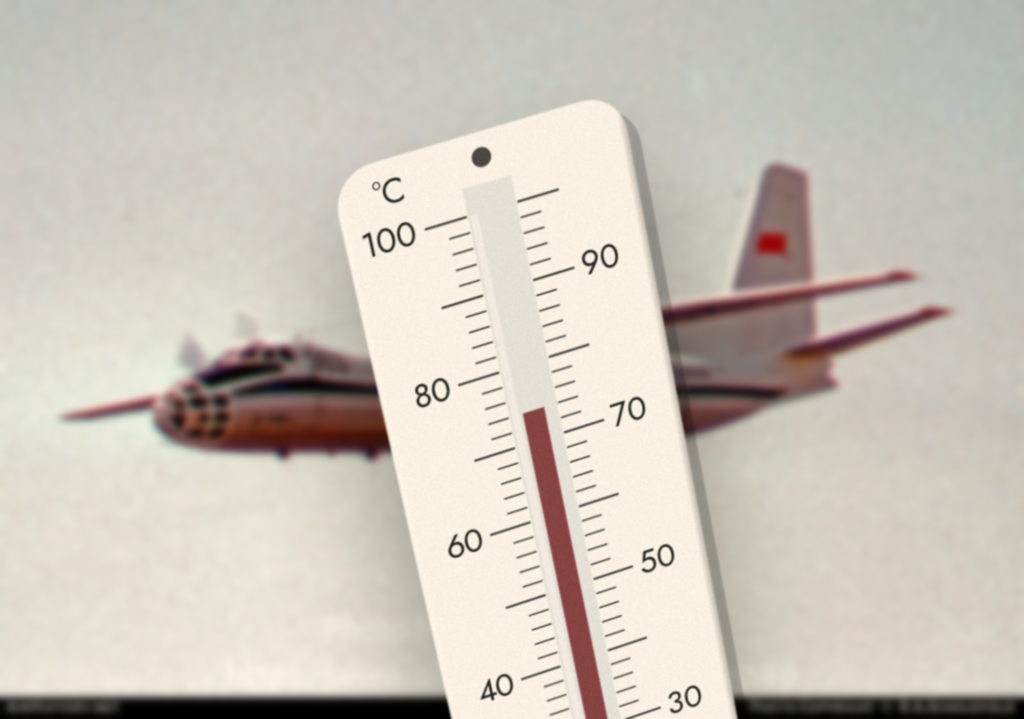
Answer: 74 °C
